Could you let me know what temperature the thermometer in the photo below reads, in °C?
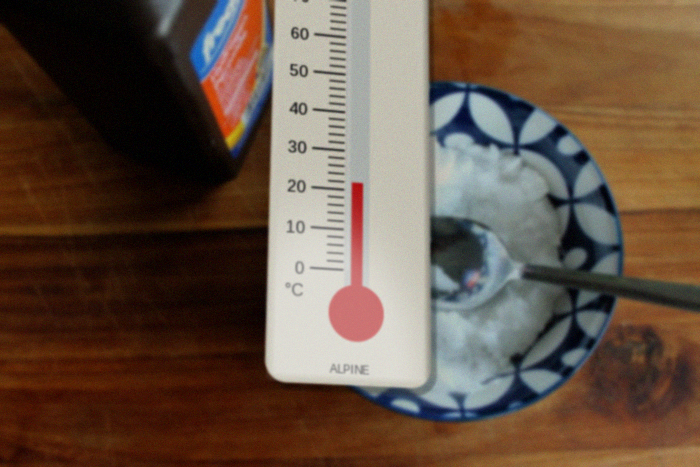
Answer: 22 °C
